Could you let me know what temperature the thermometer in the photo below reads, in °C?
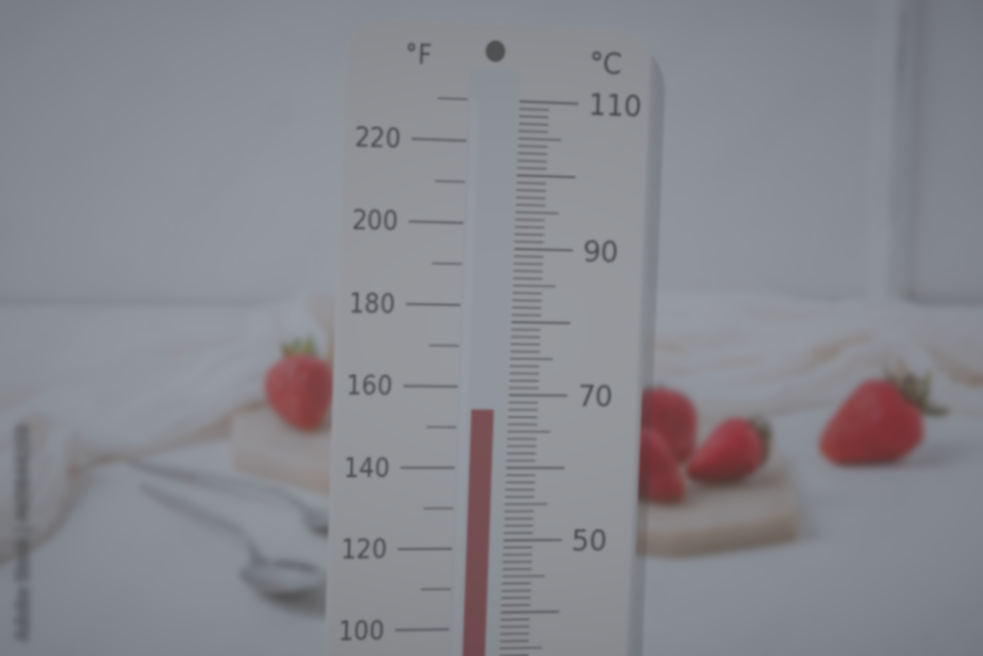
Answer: 68 °C
